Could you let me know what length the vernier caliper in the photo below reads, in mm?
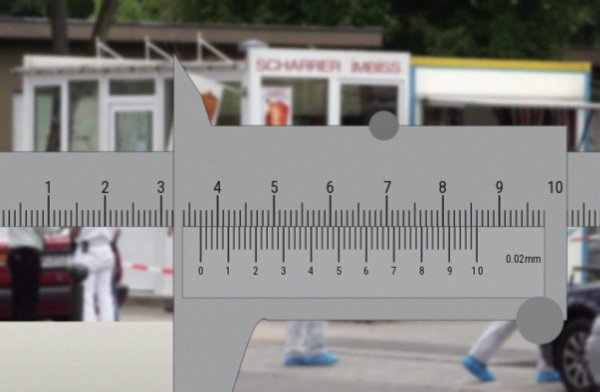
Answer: 37.0 mm
